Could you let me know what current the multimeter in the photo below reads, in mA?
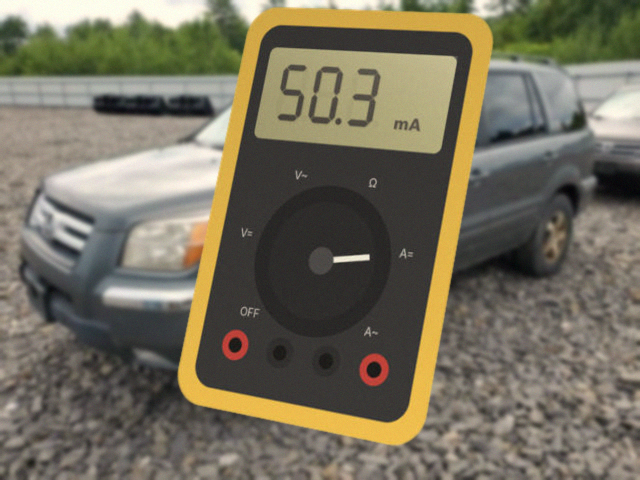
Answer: 50.3 mA
